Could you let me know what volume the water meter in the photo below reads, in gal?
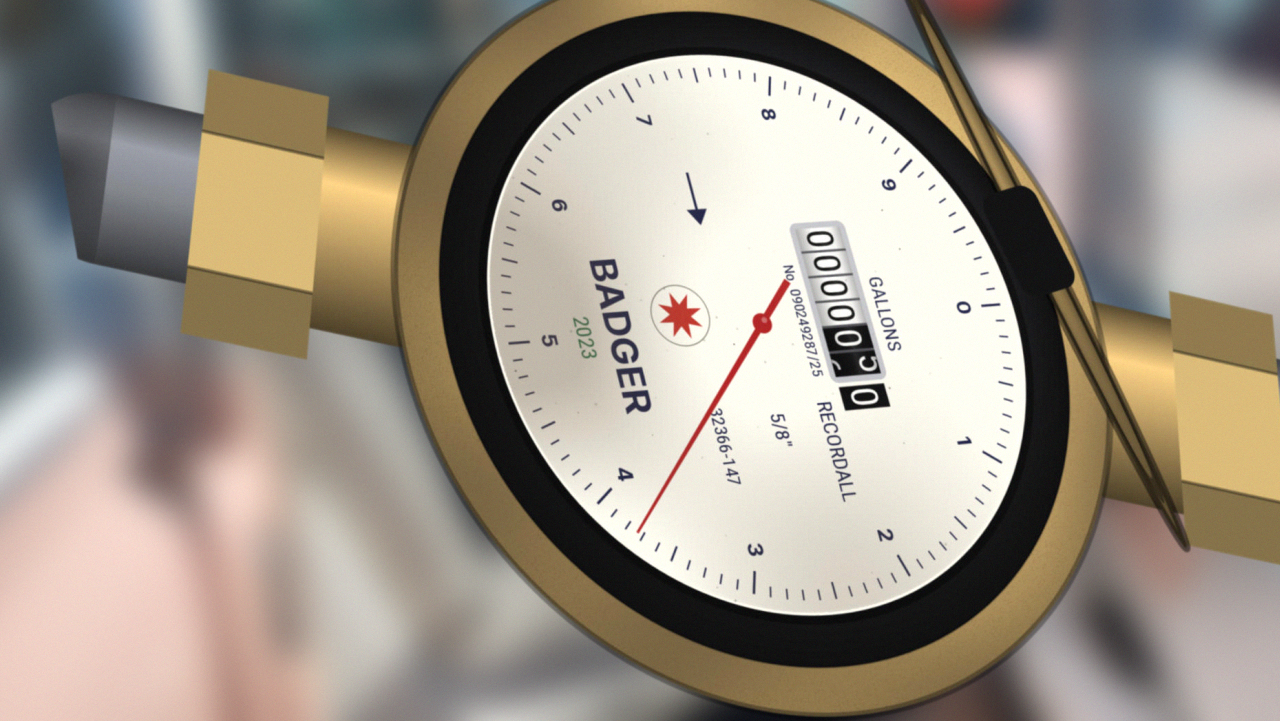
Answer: 53.7 gal
